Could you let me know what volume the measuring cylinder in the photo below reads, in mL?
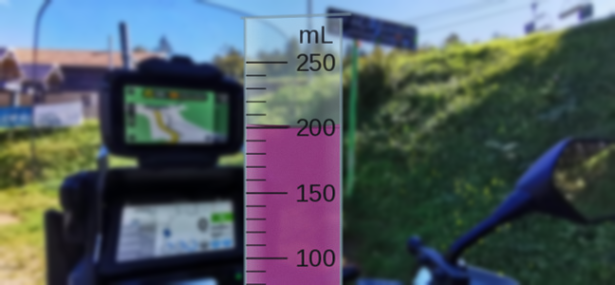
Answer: 200 mL
